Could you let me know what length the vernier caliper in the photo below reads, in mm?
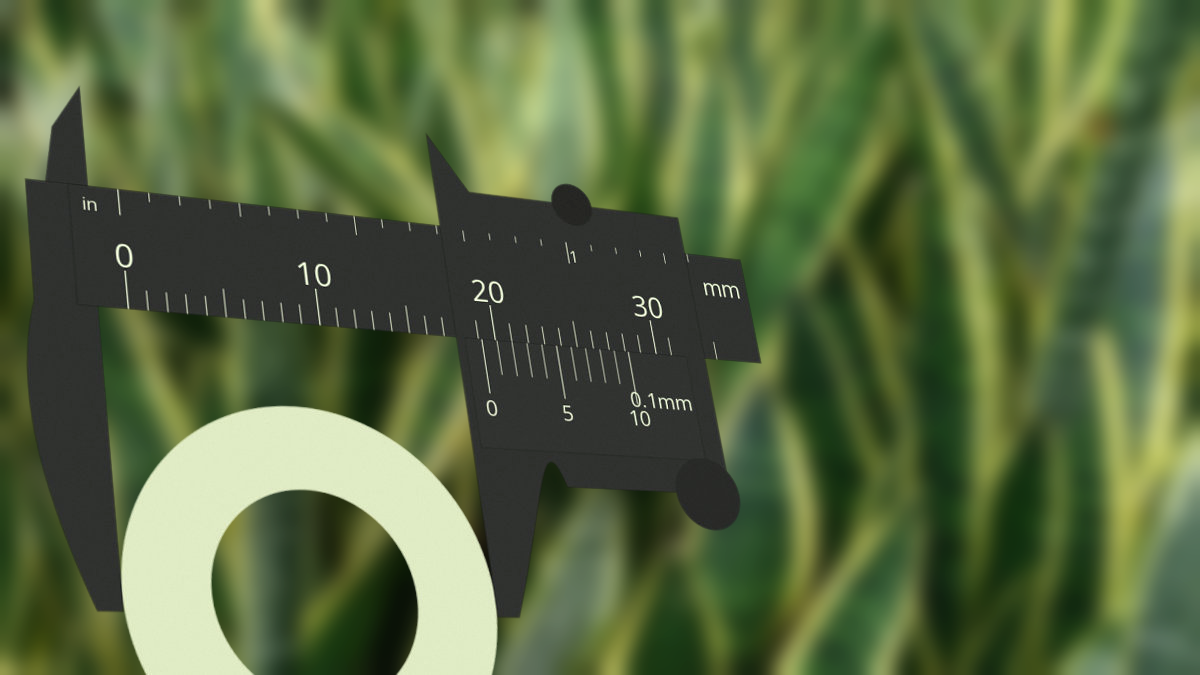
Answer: 19.2 mm
